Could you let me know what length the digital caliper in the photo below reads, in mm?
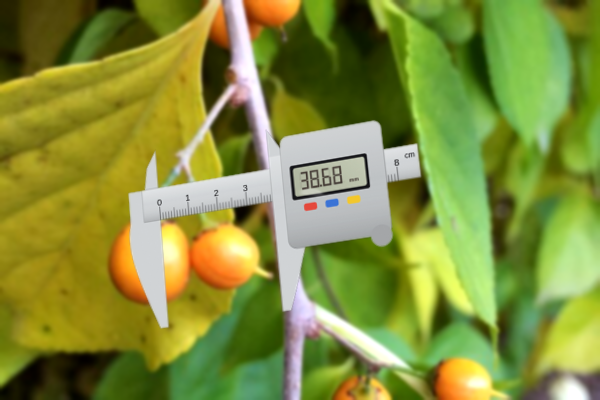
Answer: 38.68 mm
